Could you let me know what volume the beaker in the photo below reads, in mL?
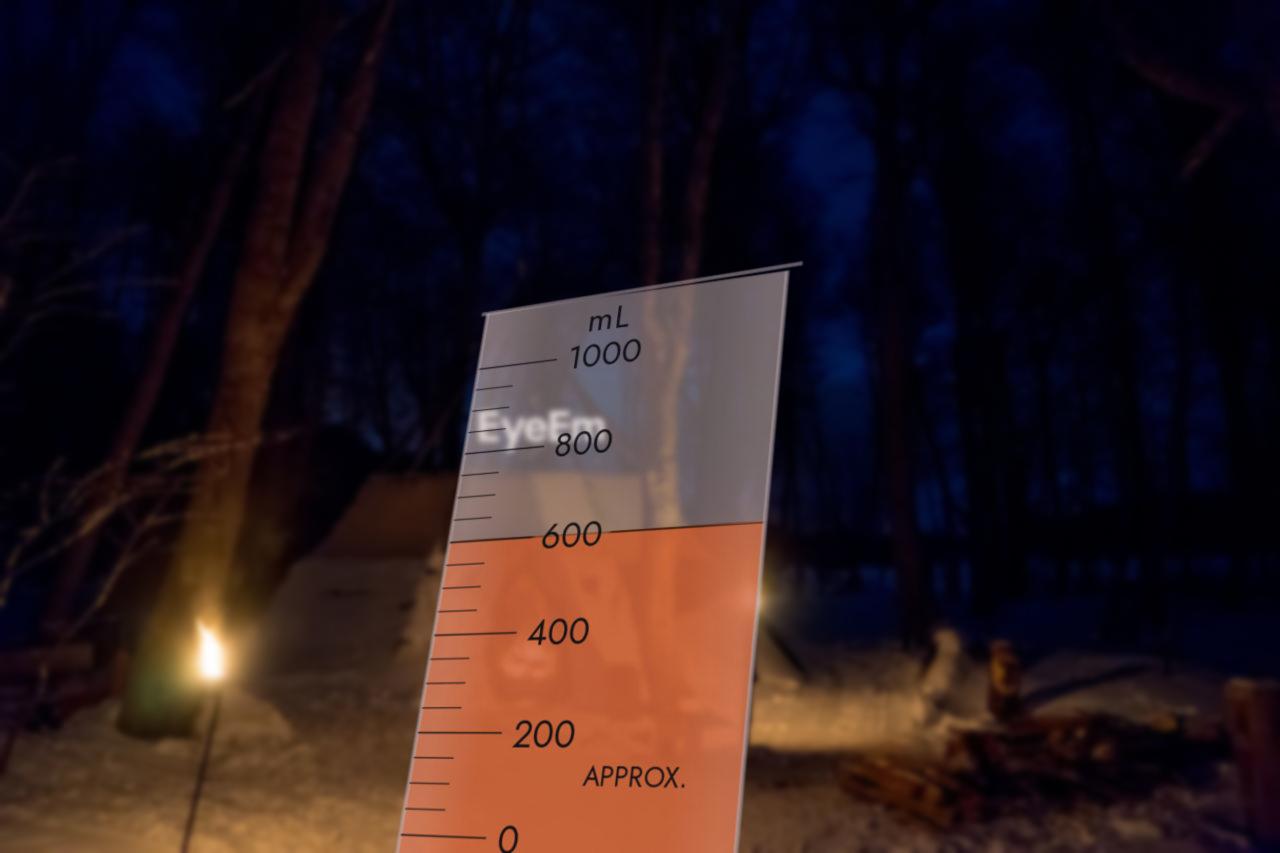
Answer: 600 mL
